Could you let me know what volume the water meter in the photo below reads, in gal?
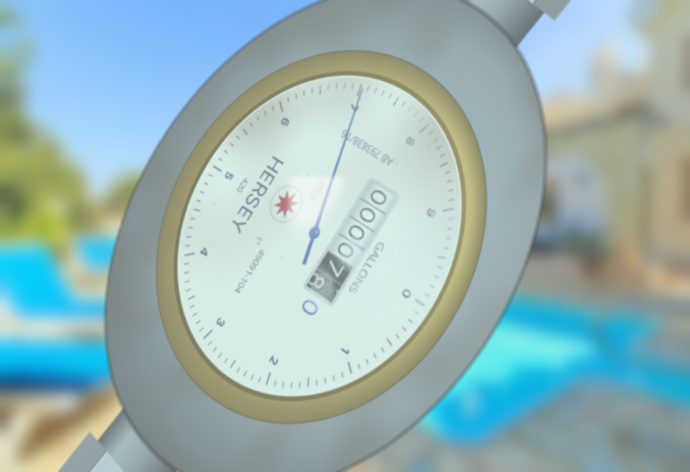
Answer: 777.0 gal
